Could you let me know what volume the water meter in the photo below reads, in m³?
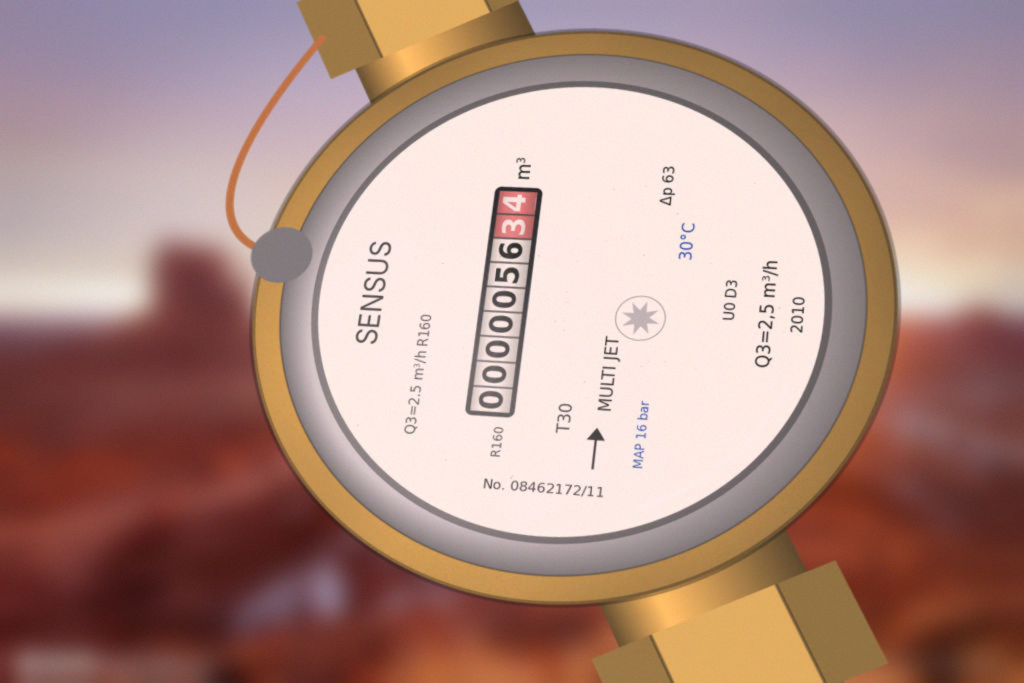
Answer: 56.34 m³
